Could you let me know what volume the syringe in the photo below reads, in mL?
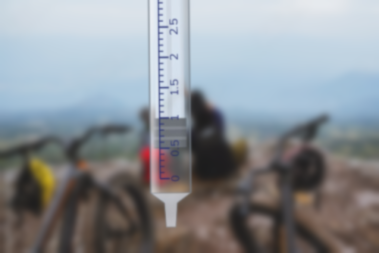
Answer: 0.5 mL
